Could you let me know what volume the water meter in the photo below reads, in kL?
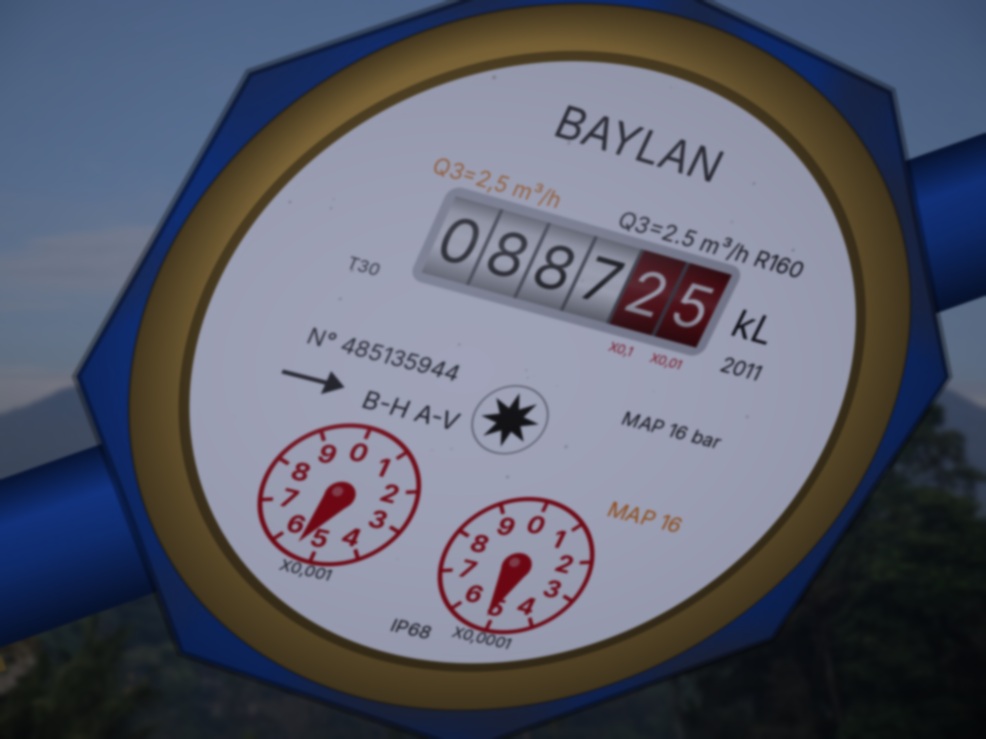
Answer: 887.2555 kL
